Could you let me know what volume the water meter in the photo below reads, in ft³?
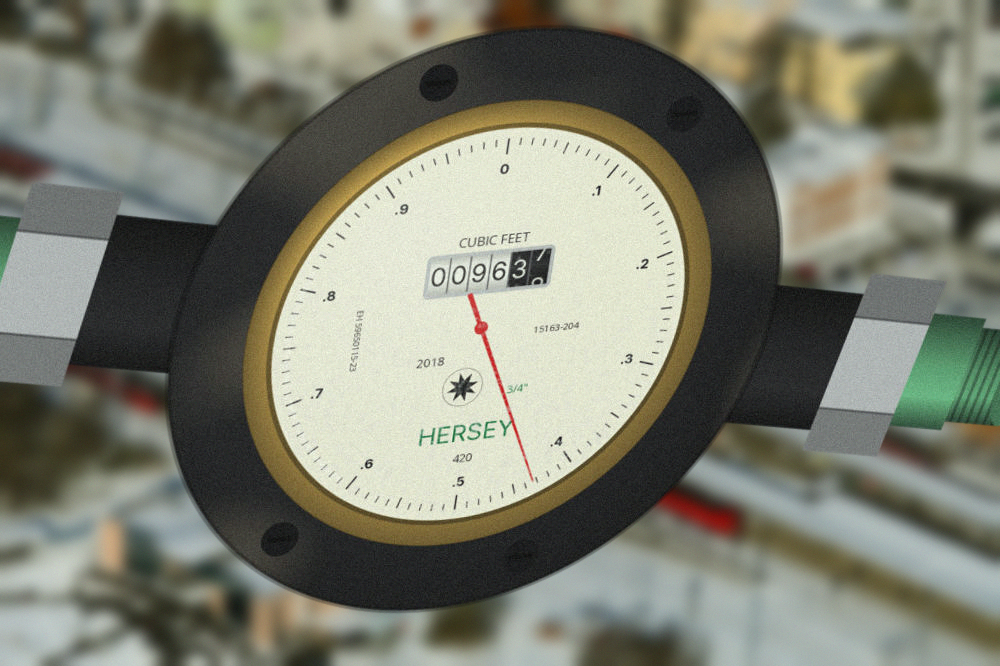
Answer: 9637.43 ft³
